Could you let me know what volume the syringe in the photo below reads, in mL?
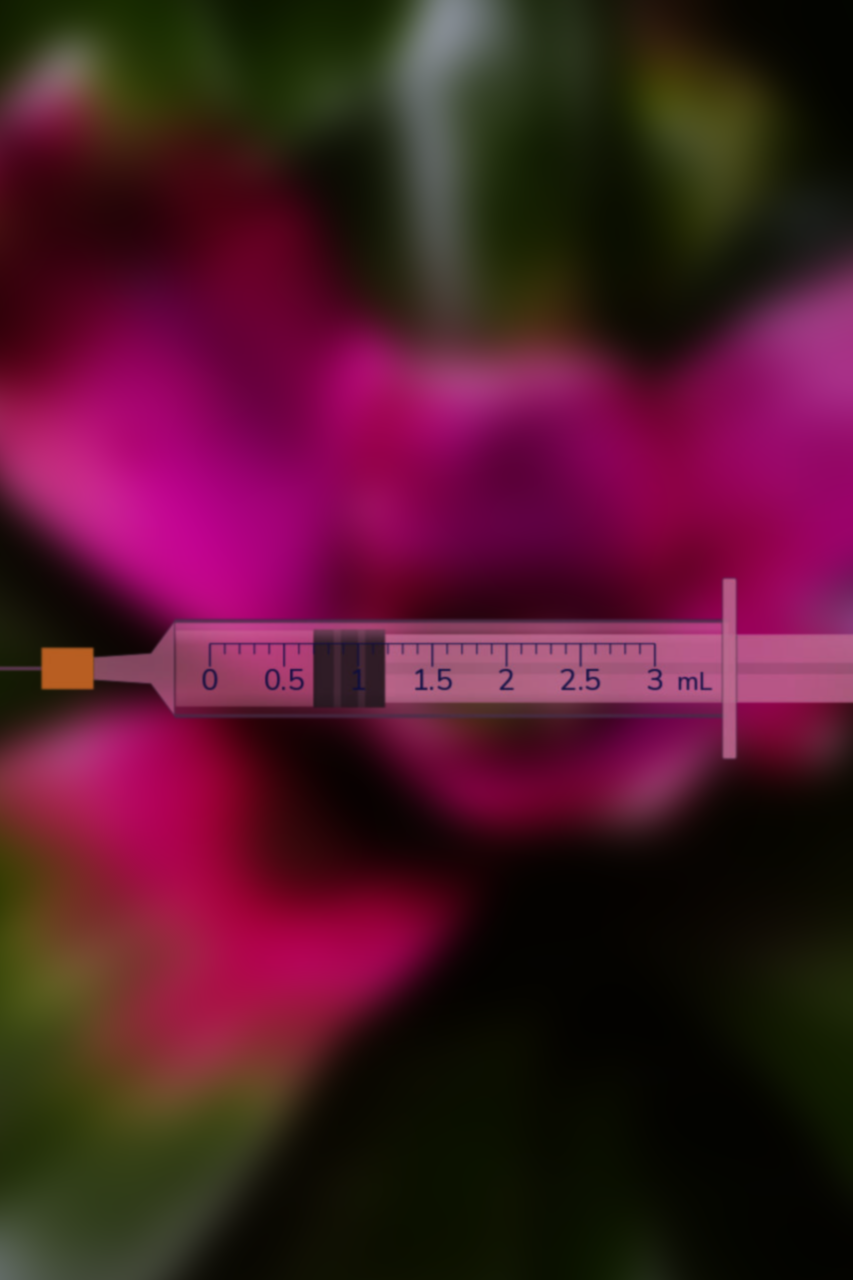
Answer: 0.7 mL
